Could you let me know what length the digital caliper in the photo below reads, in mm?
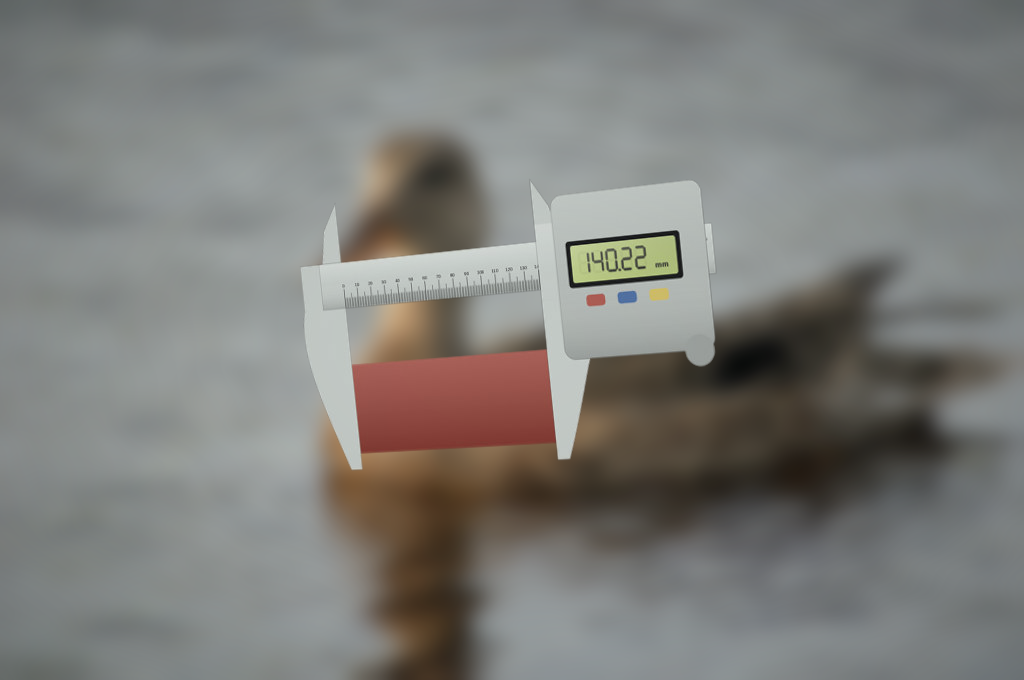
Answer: 140.22 mm
